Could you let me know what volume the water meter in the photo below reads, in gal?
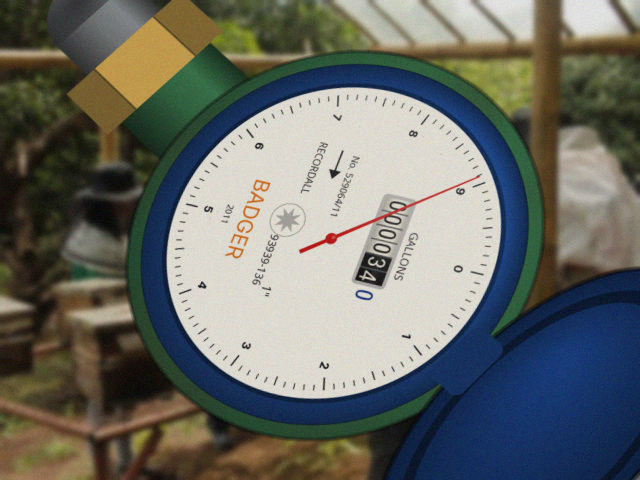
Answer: 338.9 gal
